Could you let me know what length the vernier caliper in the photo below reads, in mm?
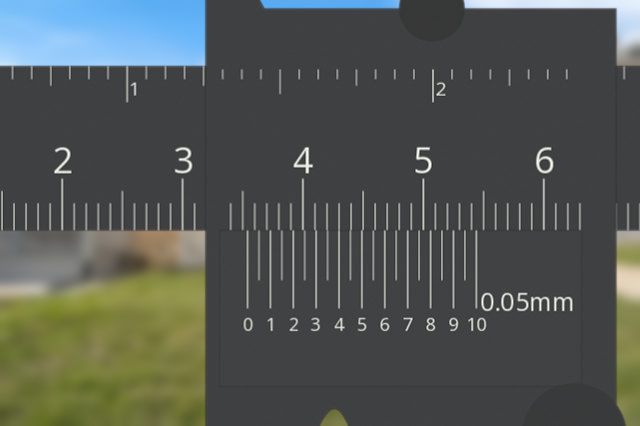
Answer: 35.4 mm
